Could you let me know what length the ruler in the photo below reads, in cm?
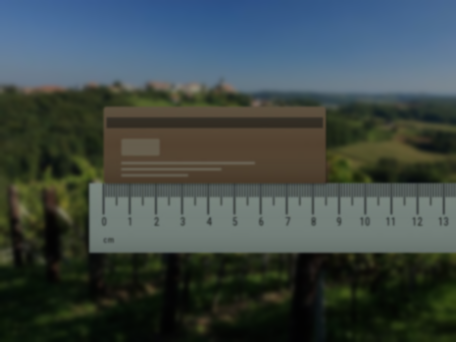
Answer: 8.5 cm
